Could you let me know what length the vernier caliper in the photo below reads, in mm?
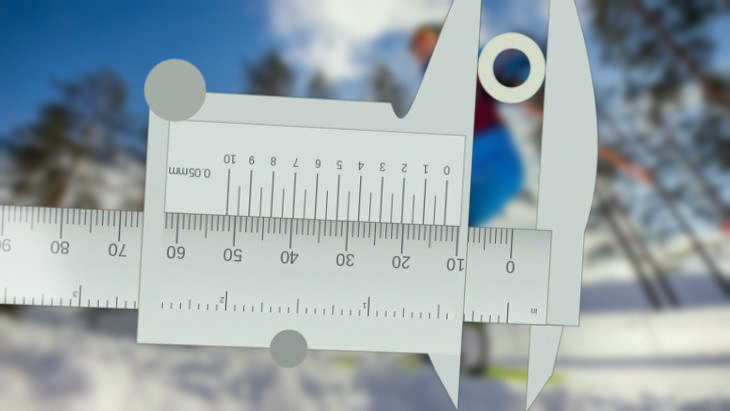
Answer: 12.5 mm
